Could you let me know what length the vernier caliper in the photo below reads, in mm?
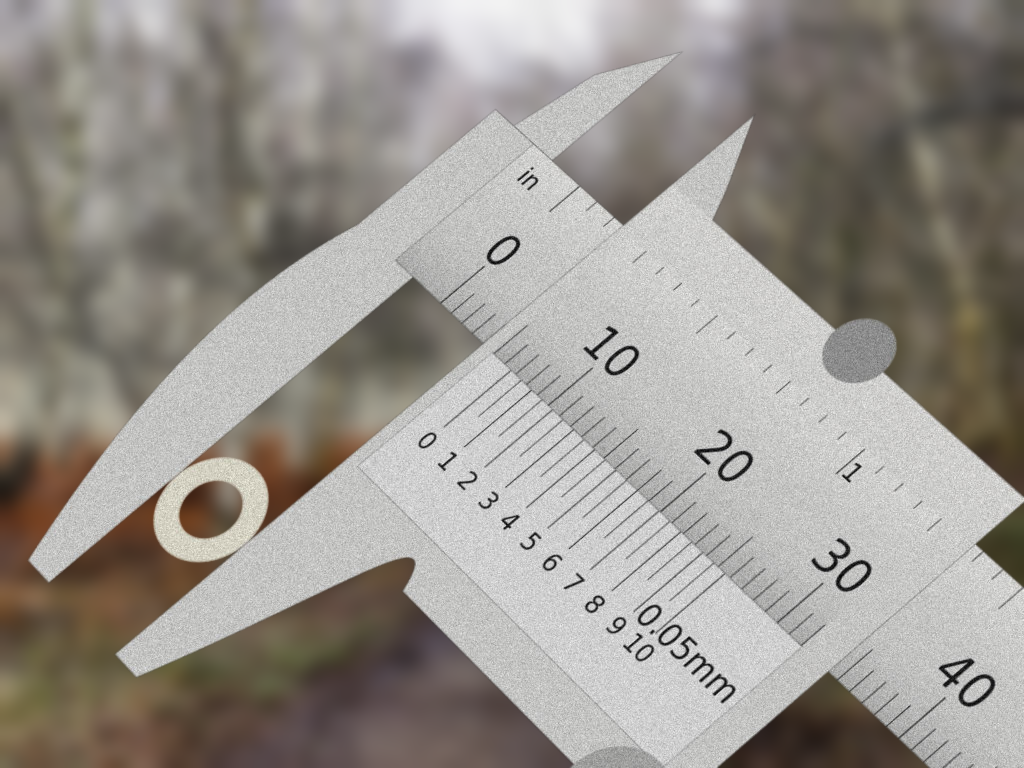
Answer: 6.6 mm
